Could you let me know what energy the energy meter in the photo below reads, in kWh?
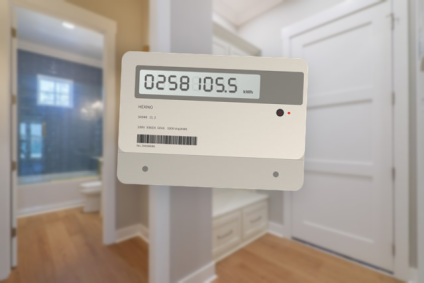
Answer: 258105.5 kWh
